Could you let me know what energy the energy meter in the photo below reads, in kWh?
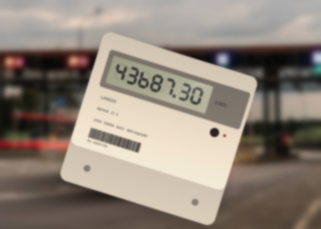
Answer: 43687.30 kWh
